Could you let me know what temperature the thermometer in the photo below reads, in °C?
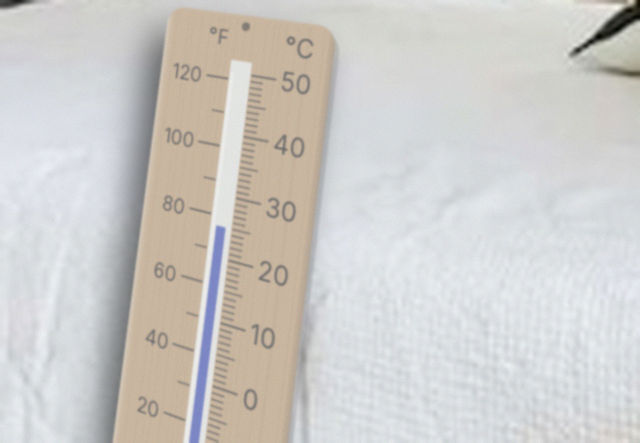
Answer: 25 °C
